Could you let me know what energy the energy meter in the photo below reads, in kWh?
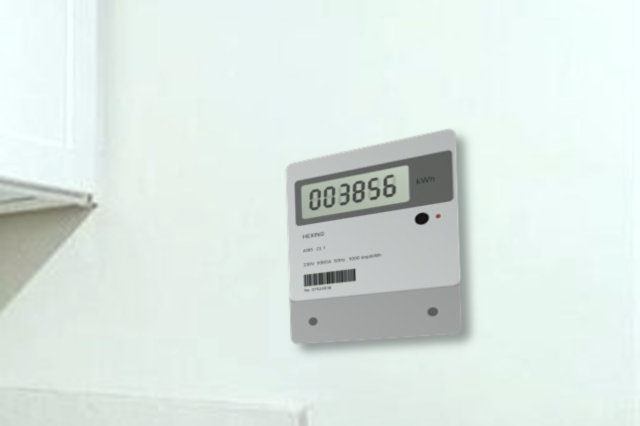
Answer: 3856 kWh
